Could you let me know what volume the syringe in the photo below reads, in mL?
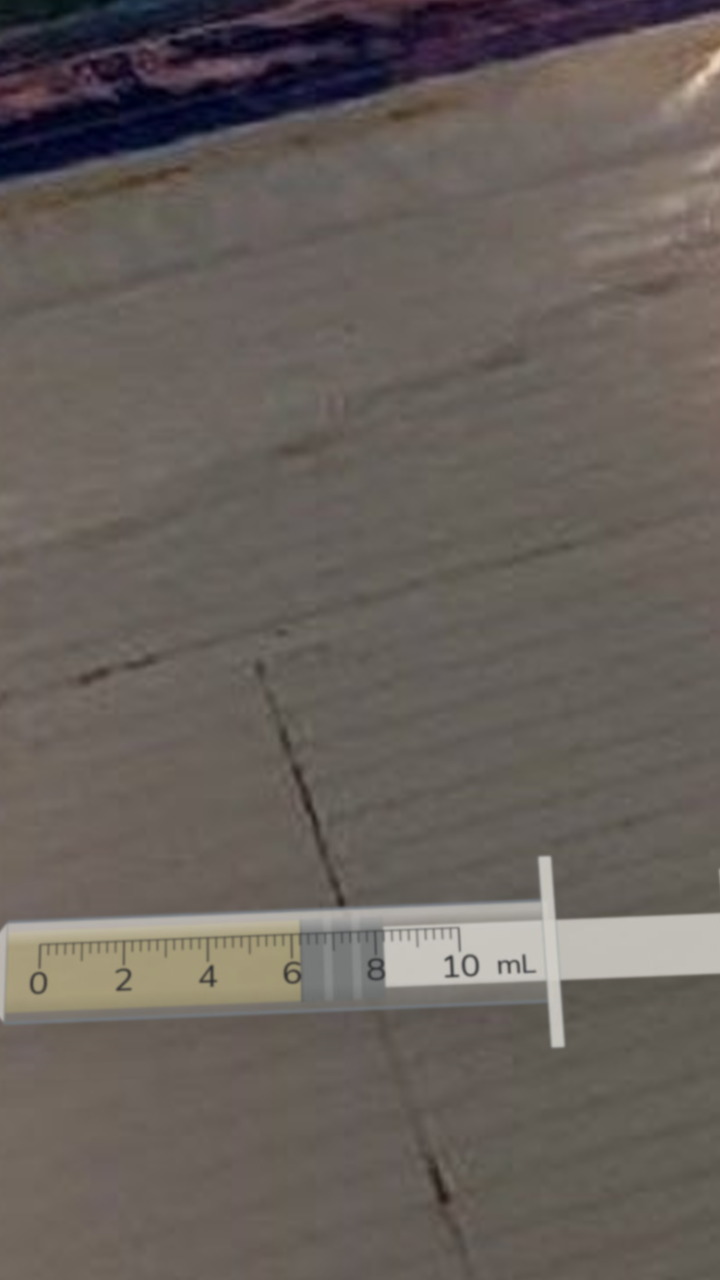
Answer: 6.2 mL
